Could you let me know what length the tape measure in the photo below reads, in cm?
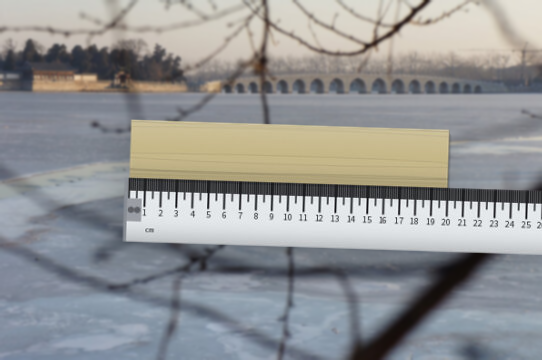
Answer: 20 cm
